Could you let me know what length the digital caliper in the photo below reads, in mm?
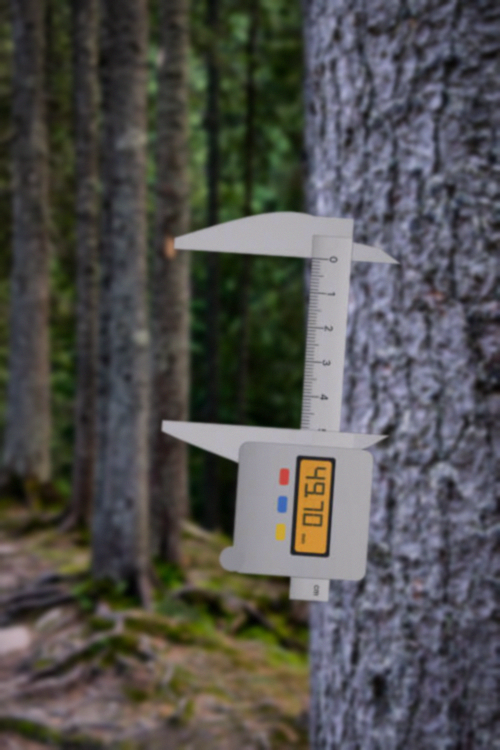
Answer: 49.70 mm
